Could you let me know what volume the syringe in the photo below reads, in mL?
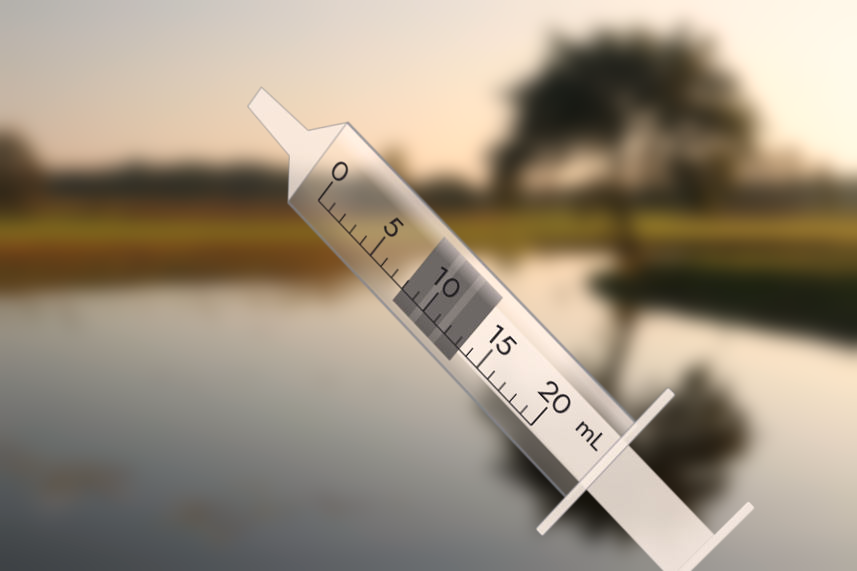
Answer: 8 mL
